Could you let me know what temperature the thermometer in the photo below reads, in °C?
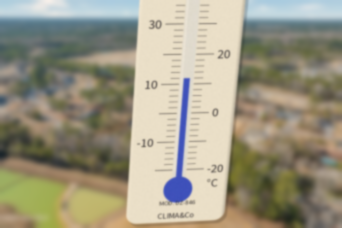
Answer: 12 °C
